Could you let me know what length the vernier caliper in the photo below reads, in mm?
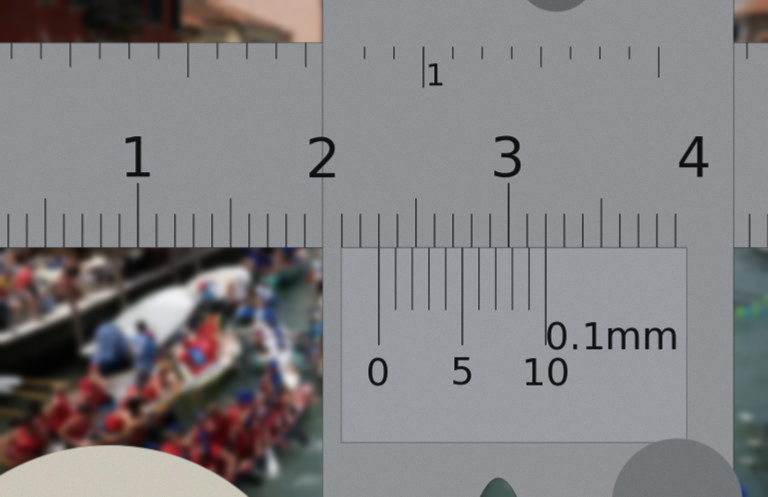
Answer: 23.0 mm
